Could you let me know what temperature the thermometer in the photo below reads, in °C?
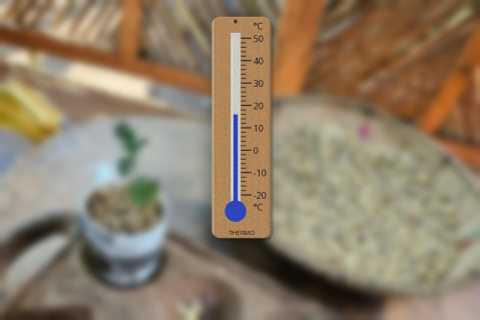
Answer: 16 °C
